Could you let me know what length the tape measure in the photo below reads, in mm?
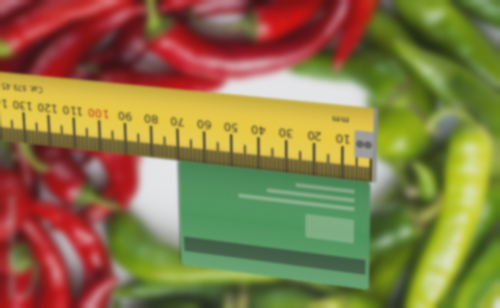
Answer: 70 mm
